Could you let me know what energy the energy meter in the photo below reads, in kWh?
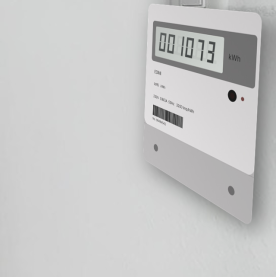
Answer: 1073 kWh
